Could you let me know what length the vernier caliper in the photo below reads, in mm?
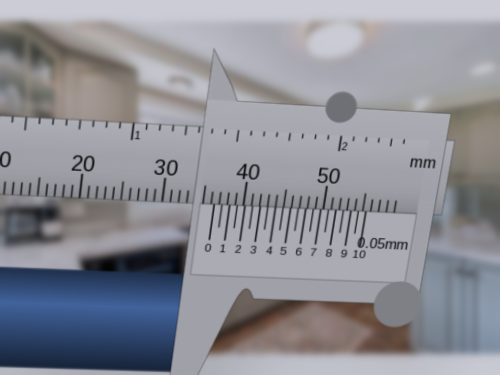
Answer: 36.4 mm
